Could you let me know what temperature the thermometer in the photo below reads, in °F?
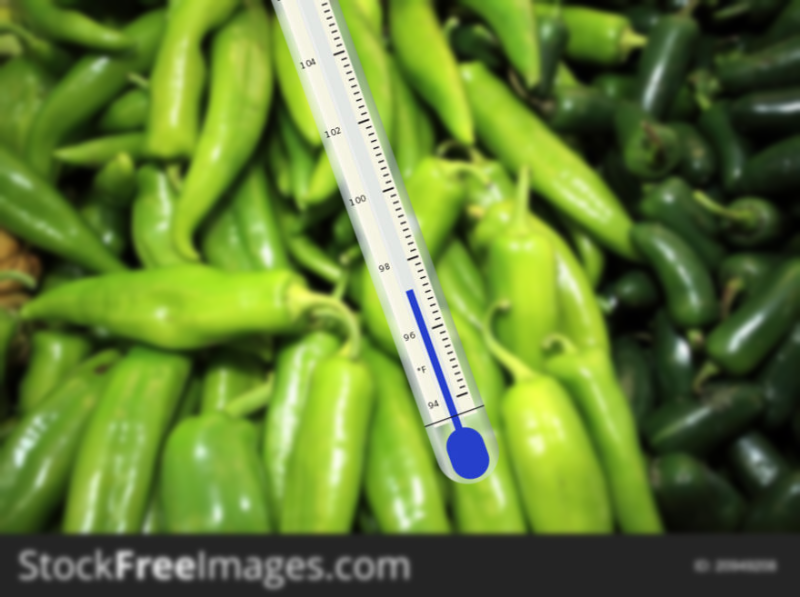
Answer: 97.2 °F
